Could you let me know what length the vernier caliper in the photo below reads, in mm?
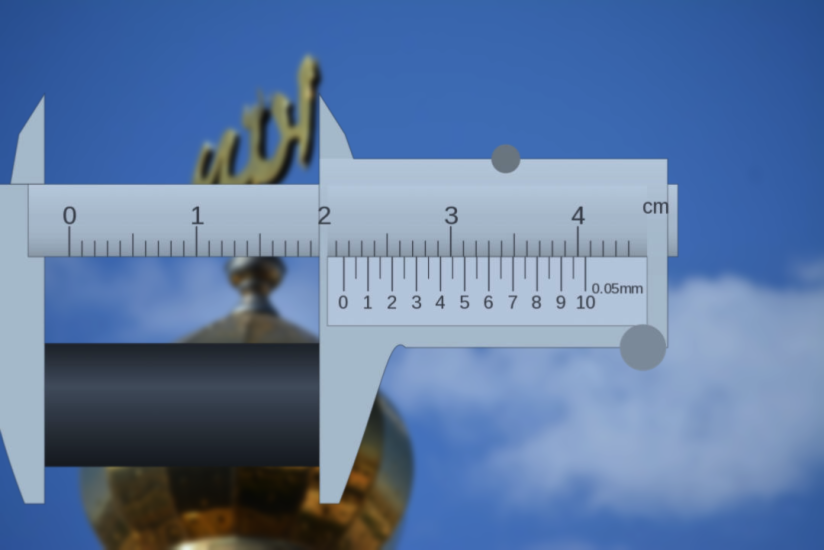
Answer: 21.6 mm
